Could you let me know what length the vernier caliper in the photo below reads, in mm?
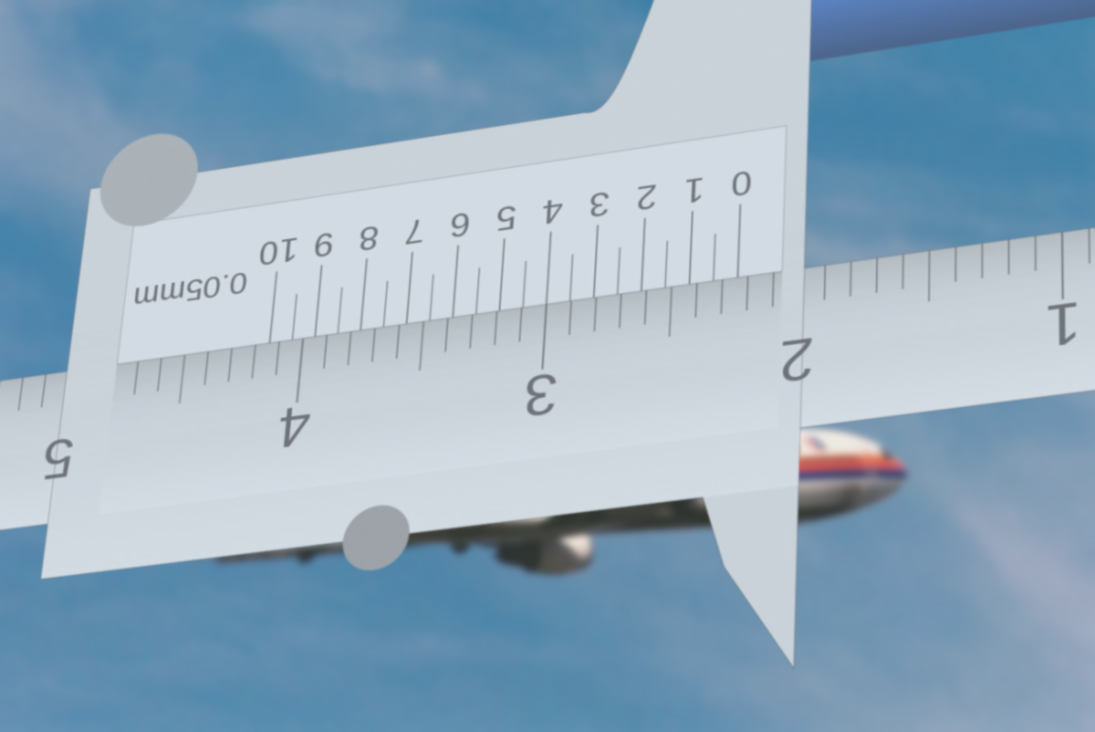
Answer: 22.4 mm
